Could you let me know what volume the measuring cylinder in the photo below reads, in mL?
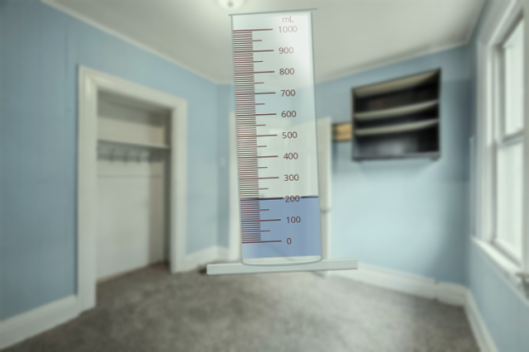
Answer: 200 mL
